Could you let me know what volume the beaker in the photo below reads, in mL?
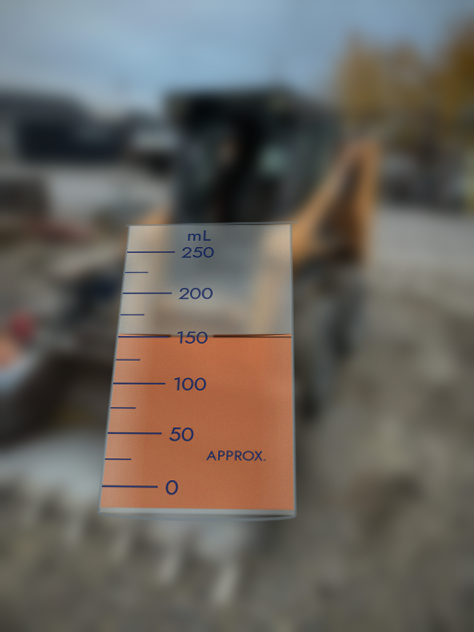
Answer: 150 mL
